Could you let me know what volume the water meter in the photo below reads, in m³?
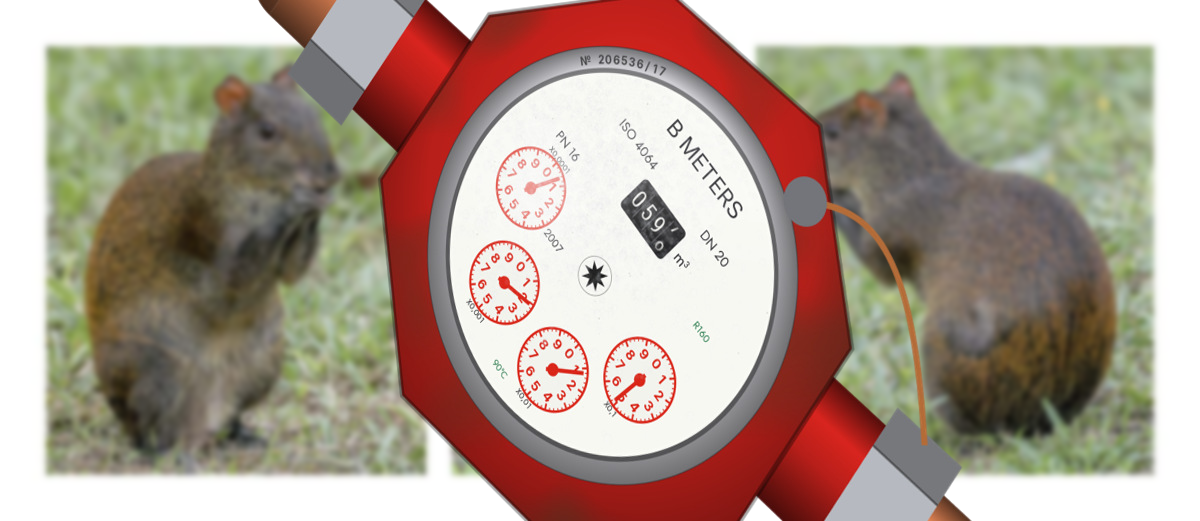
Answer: 597.5120 m³
